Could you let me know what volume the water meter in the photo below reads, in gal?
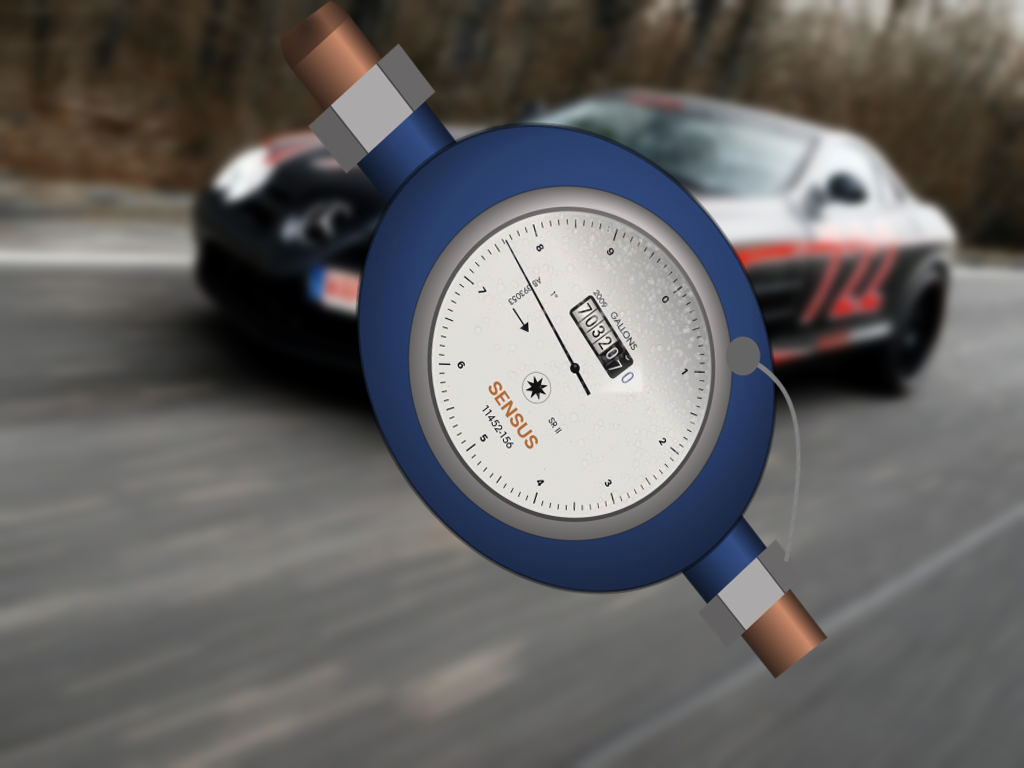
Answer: 7032067.6 gal
